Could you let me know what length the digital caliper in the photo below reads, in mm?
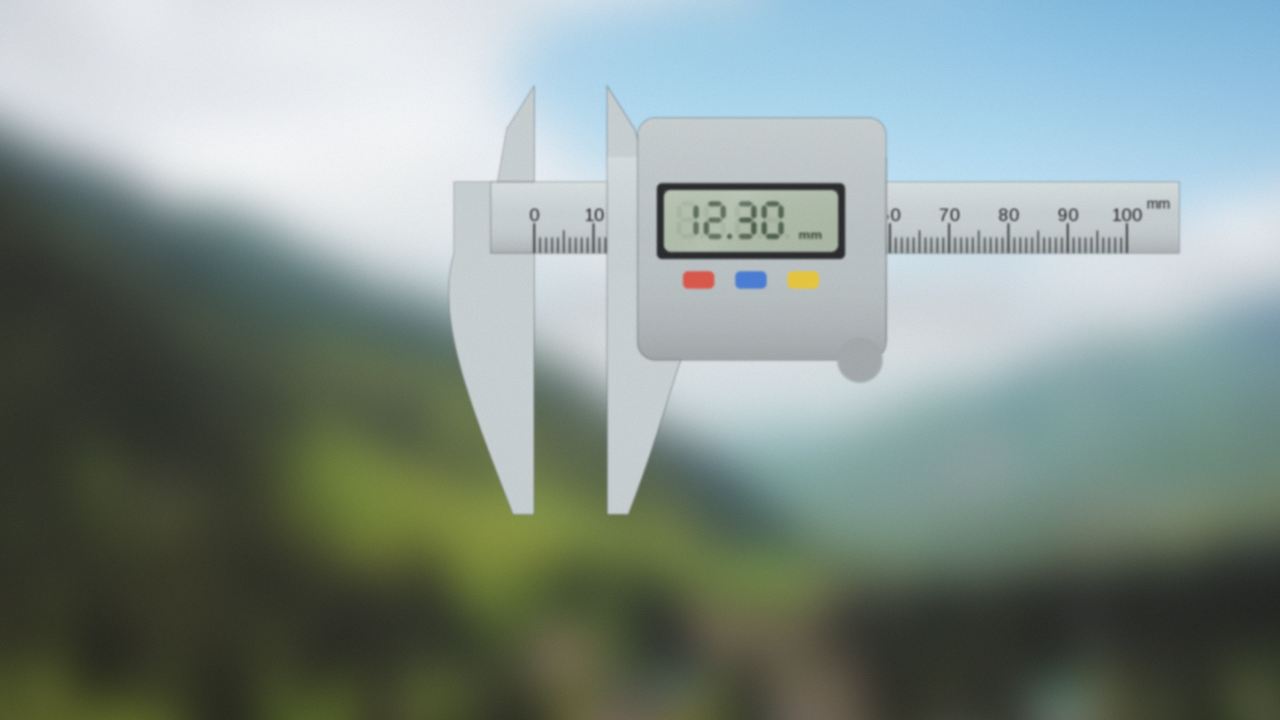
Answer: 12.30 mm
